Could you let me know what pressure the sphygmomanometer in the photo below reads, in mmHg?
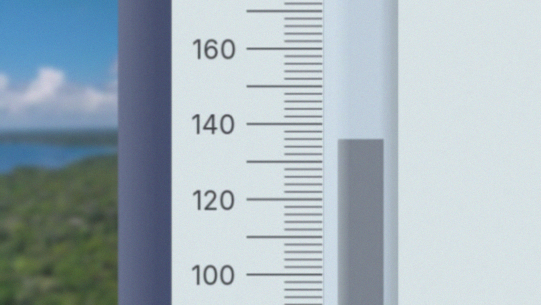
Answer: 136 mmHg
